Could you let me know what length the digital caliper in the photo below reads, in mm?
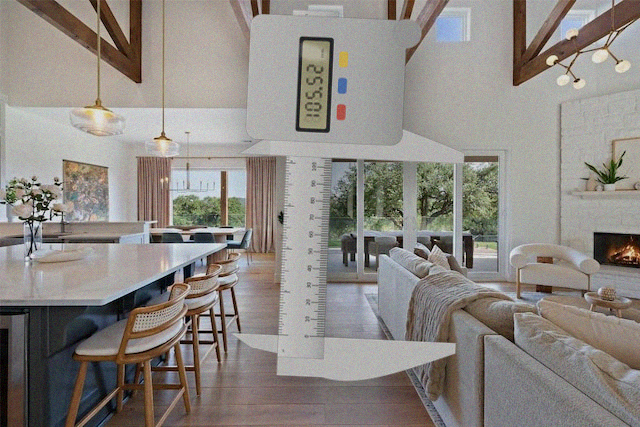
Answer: 105.52 mm
